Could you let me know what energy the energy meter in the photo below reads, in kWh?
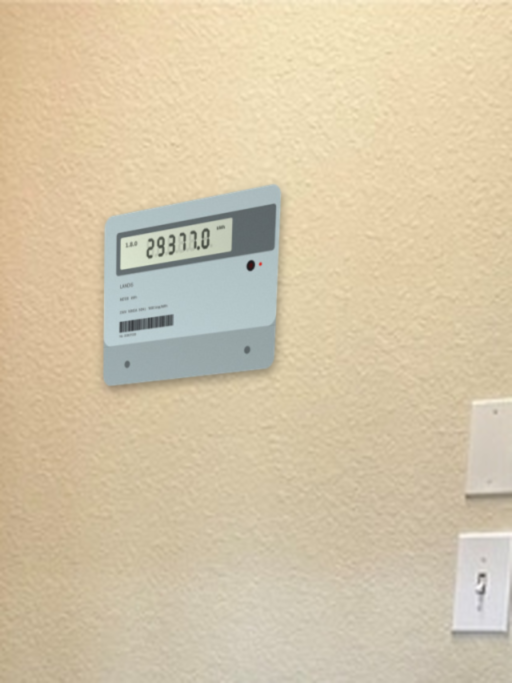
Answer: 29377.0 kWh
